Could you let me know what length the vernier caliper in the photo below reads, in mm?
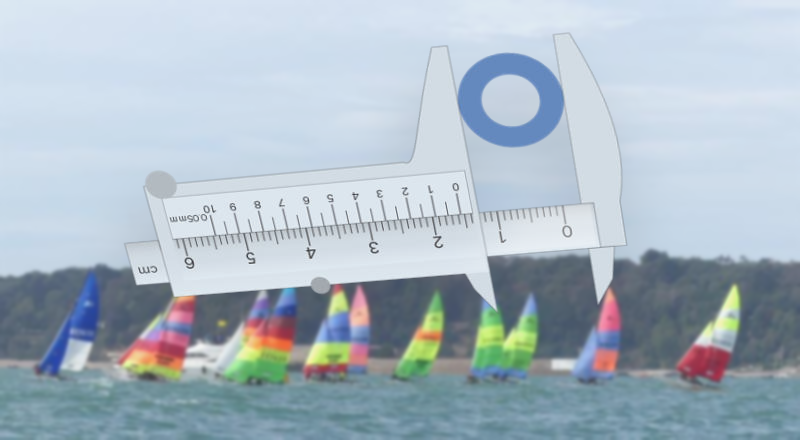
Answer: 15.6 mm
